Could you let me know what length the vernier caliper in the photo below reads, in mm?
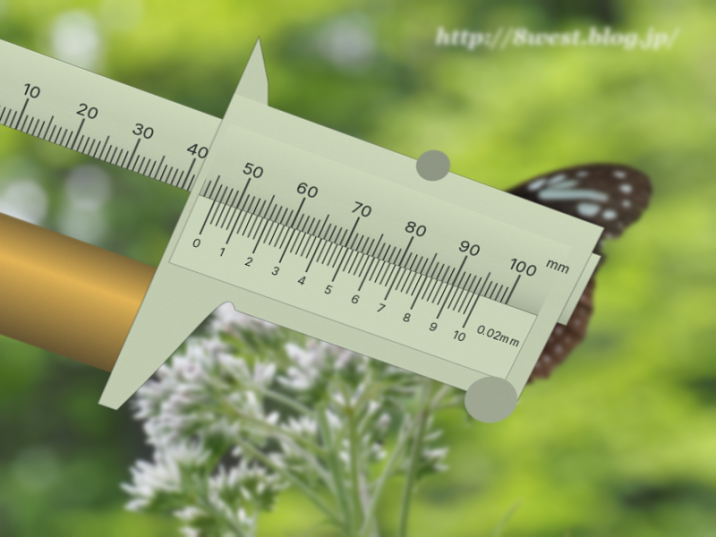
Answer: 46.0 mm
